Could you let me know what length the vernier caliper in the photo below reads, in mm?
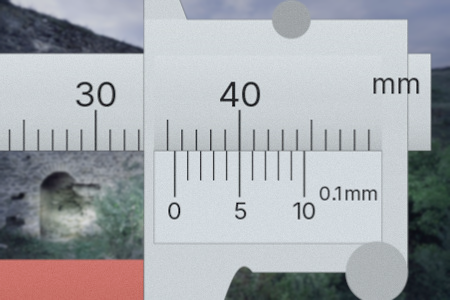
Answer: 35.5 mm
